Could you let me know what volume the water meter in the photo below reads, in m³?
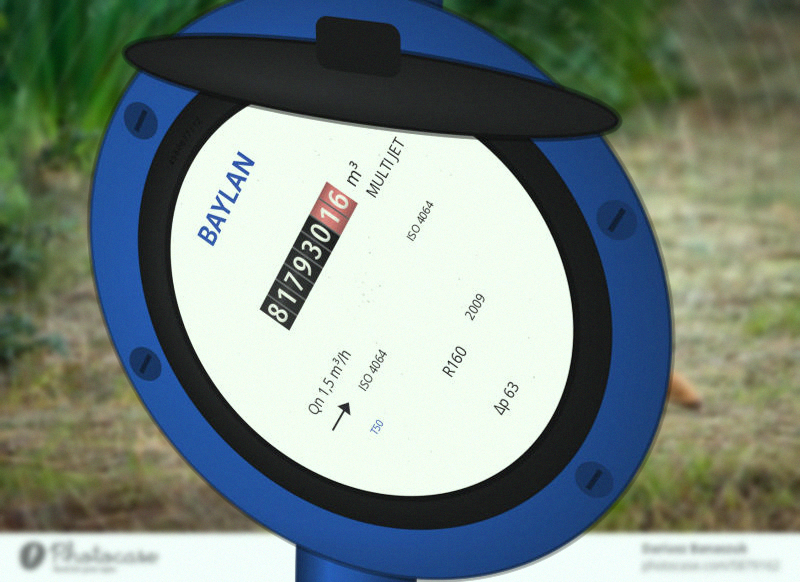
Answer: 817930.16 m³
